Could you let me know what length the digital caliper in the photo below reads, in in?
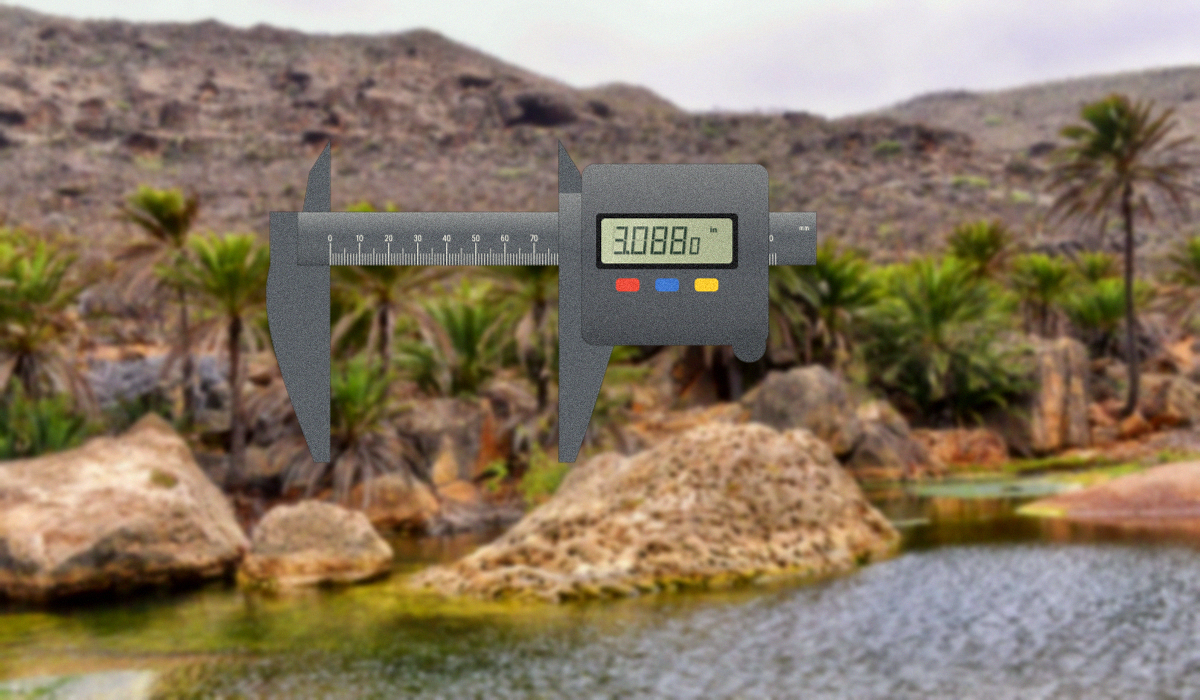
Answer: 3.0880 in
